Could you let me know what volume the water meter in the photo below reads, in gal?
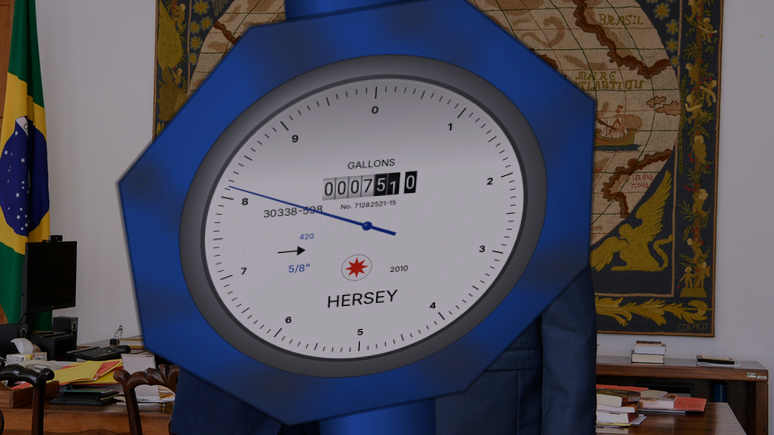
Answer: 7508.1 gal
